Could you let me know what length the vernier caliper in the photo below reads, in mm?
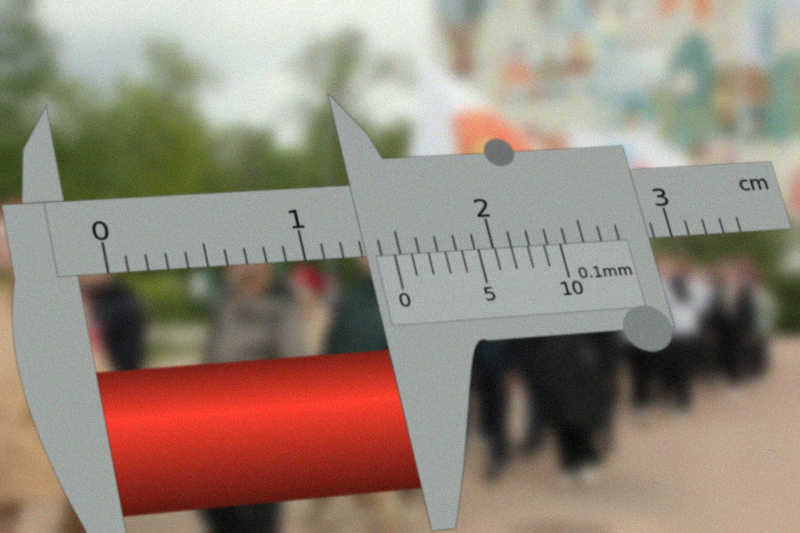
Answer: 14.7 mm
